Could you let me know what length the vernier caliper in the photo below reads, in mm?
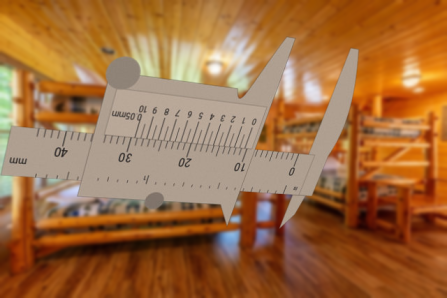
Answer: 10.4 mm
